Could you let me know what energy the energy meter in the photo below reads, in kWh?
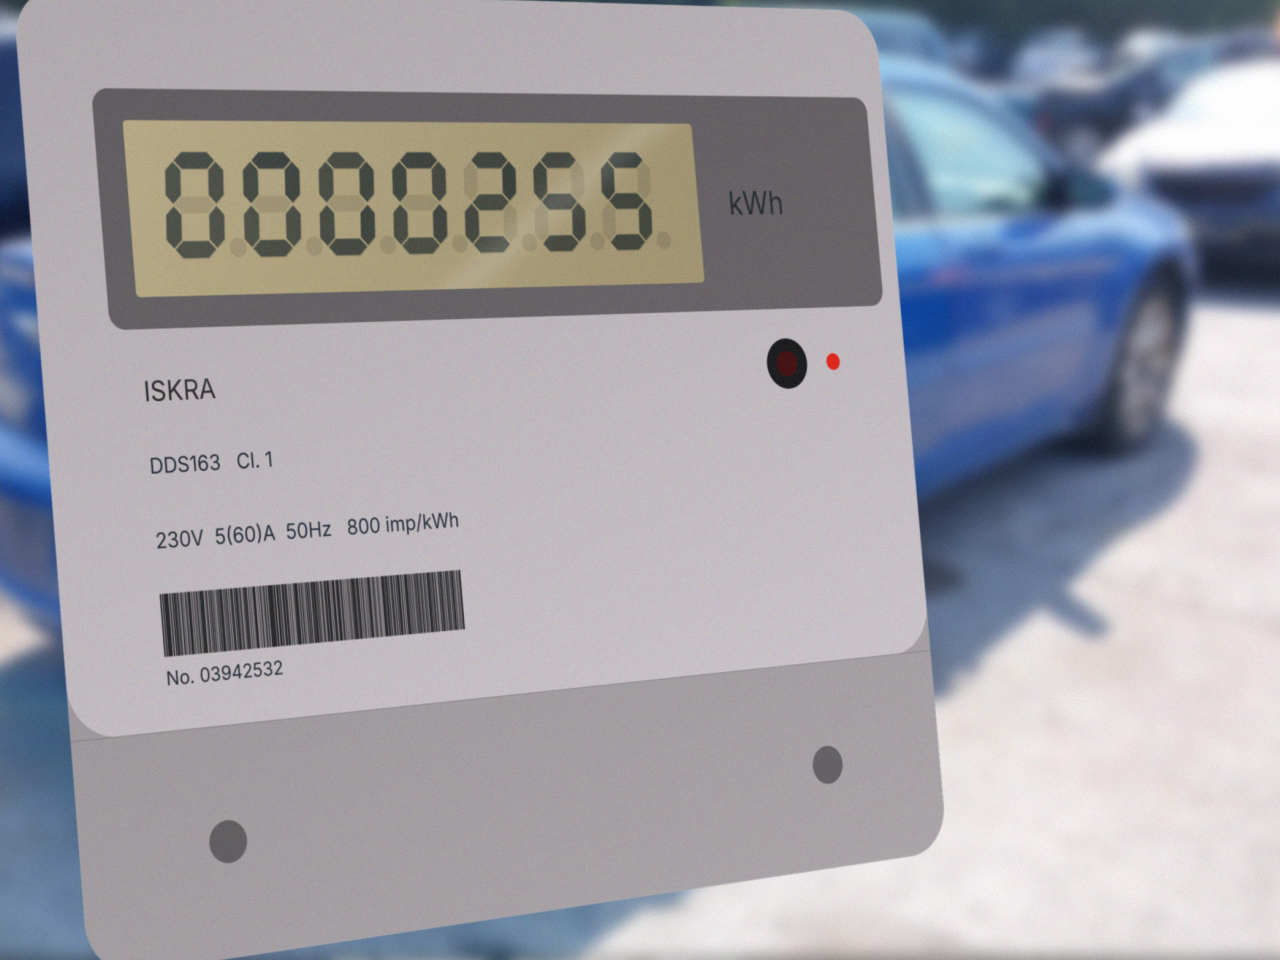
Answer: 255 kWh
